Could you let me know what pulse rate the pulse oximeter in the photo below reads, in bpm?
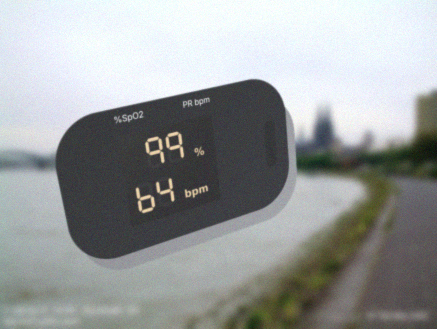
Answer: 64 bpm
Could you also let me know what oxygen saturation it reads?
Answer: 99 %
